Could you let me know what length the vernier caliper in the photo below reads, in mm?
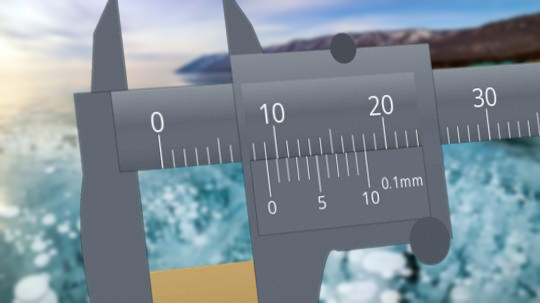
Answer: 9.0 mm
